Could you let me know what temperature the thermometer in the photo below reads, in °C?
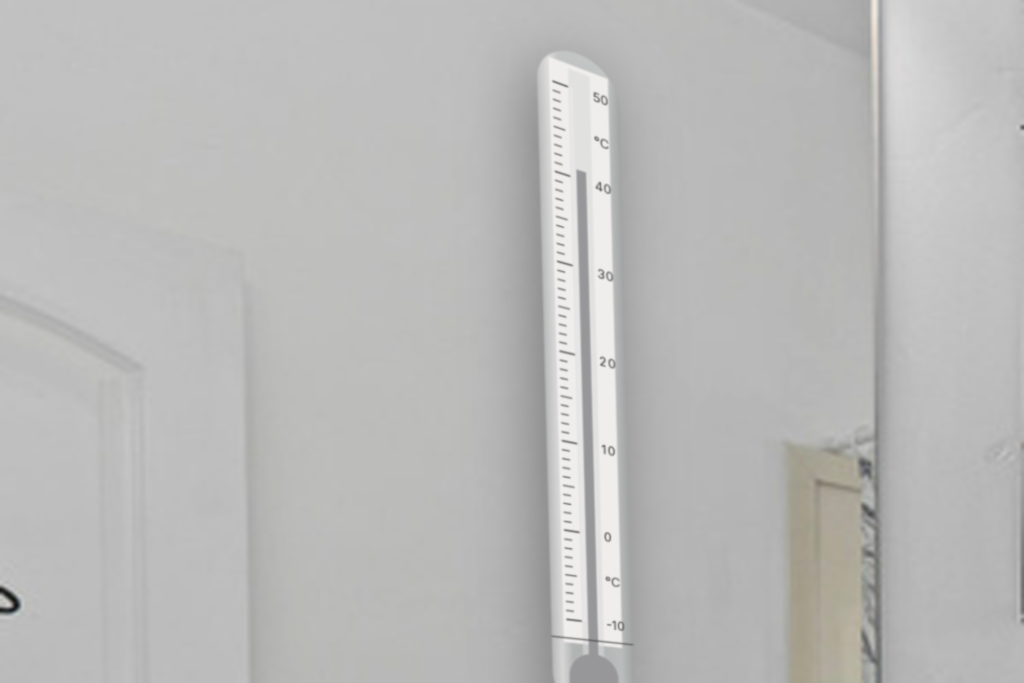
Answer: 41 °C
